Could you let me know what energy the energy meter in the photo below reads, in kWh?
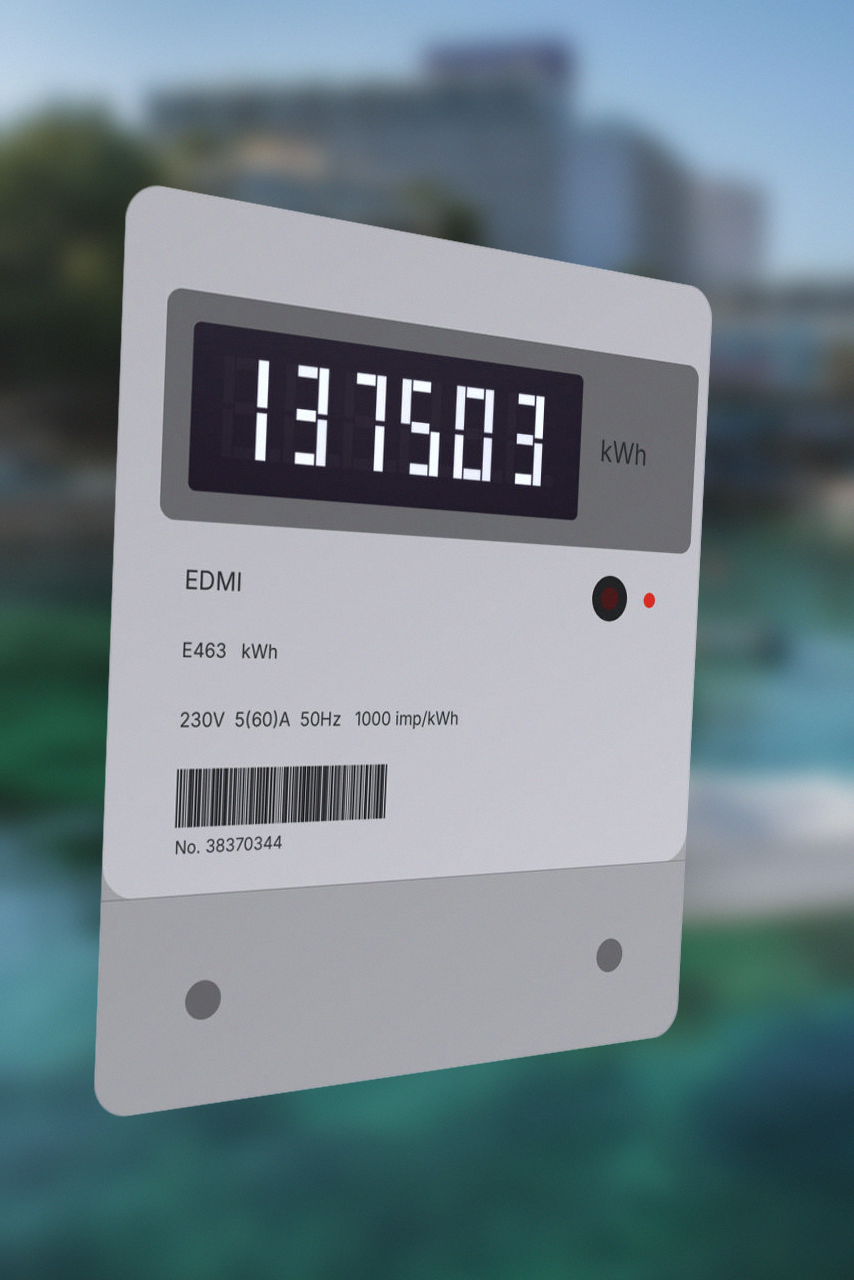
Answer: 137503 kWh
